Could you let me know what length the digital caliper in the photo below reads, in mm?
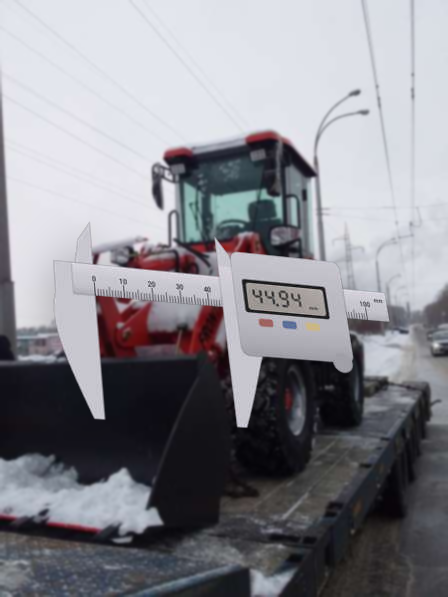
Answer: 44.94 mm
